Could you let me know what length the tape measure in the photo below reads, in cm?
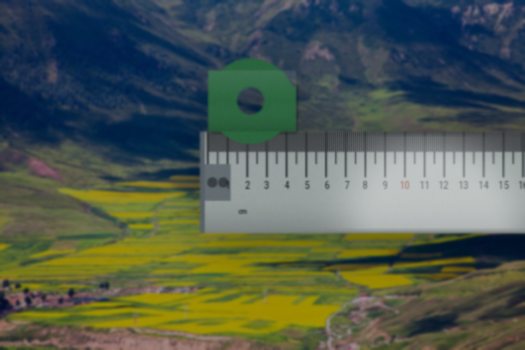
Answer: 4.5 cm
